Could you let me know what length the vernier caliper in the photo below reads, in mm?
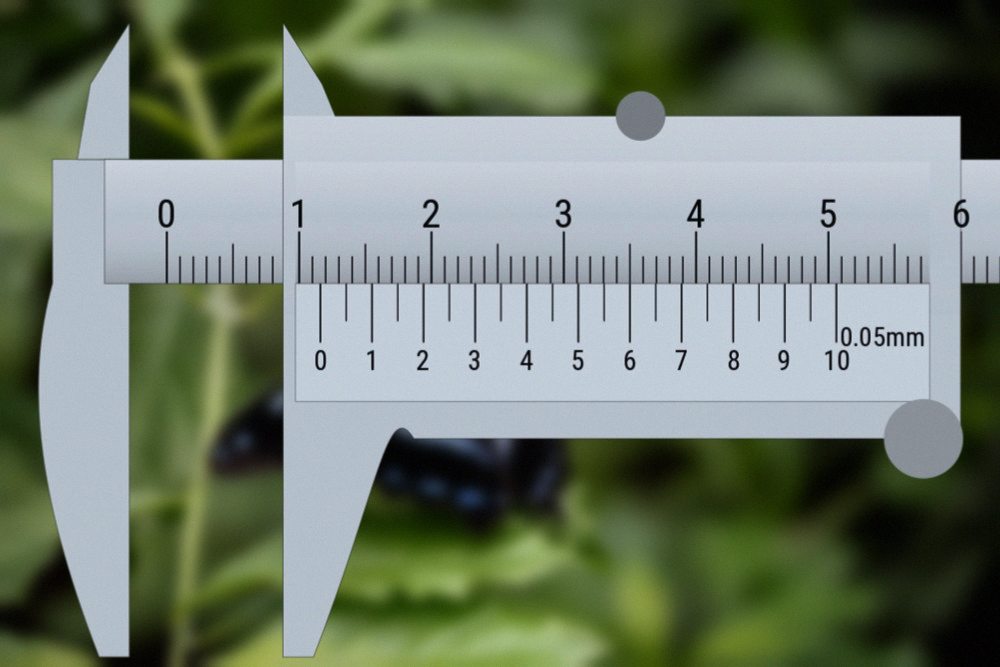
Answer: 11.6 mm
